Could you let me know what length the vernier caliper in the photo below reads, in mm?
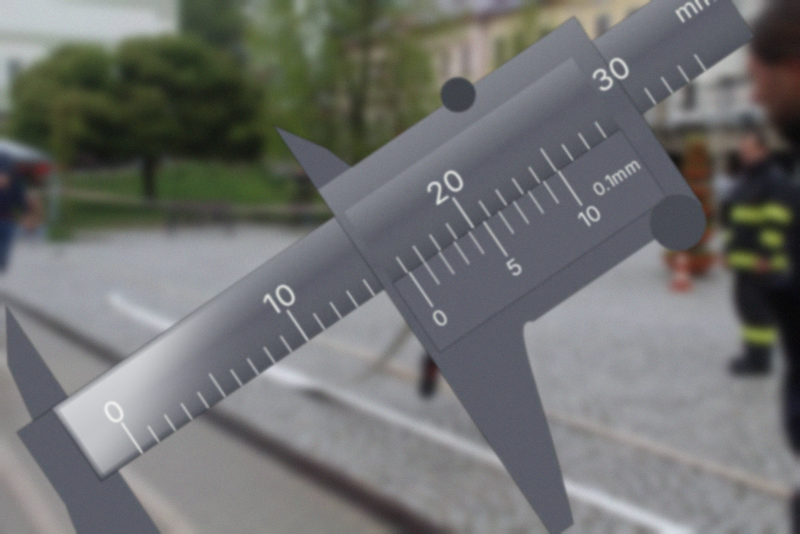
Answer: 16.1 mm
